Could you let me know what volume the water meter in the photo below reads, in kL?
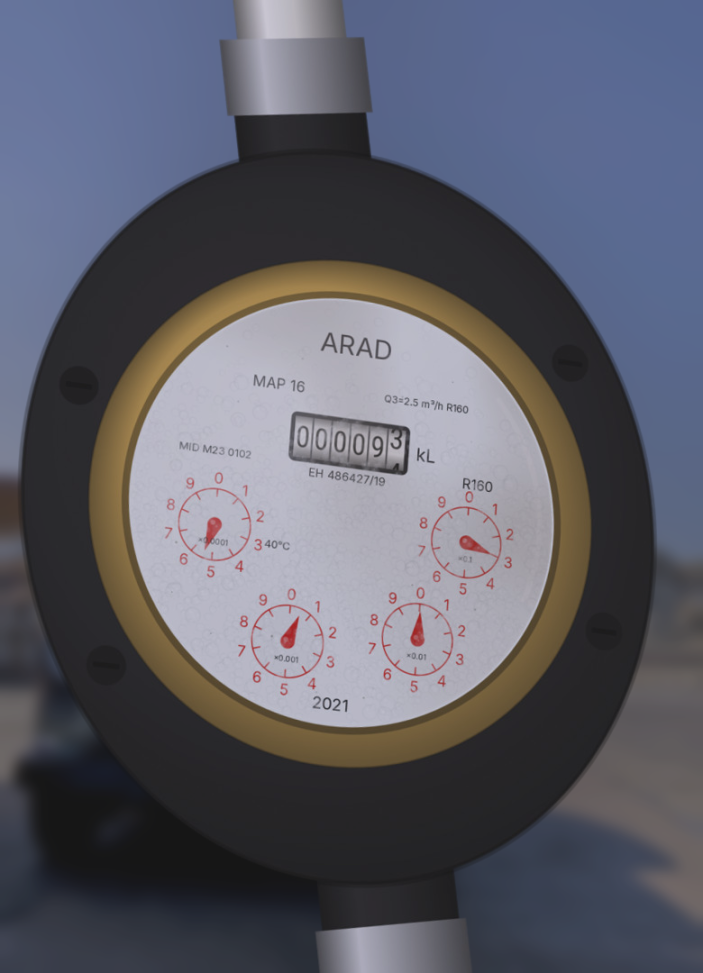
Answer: 93.3005 kL
